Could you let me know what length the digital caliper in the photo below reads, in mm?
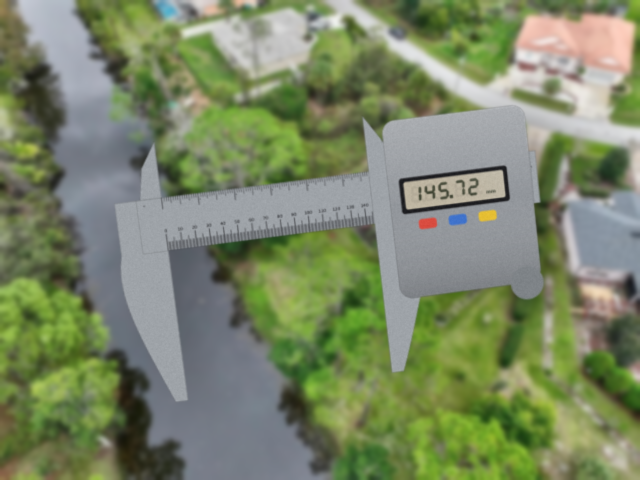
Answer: 145.72 mm
